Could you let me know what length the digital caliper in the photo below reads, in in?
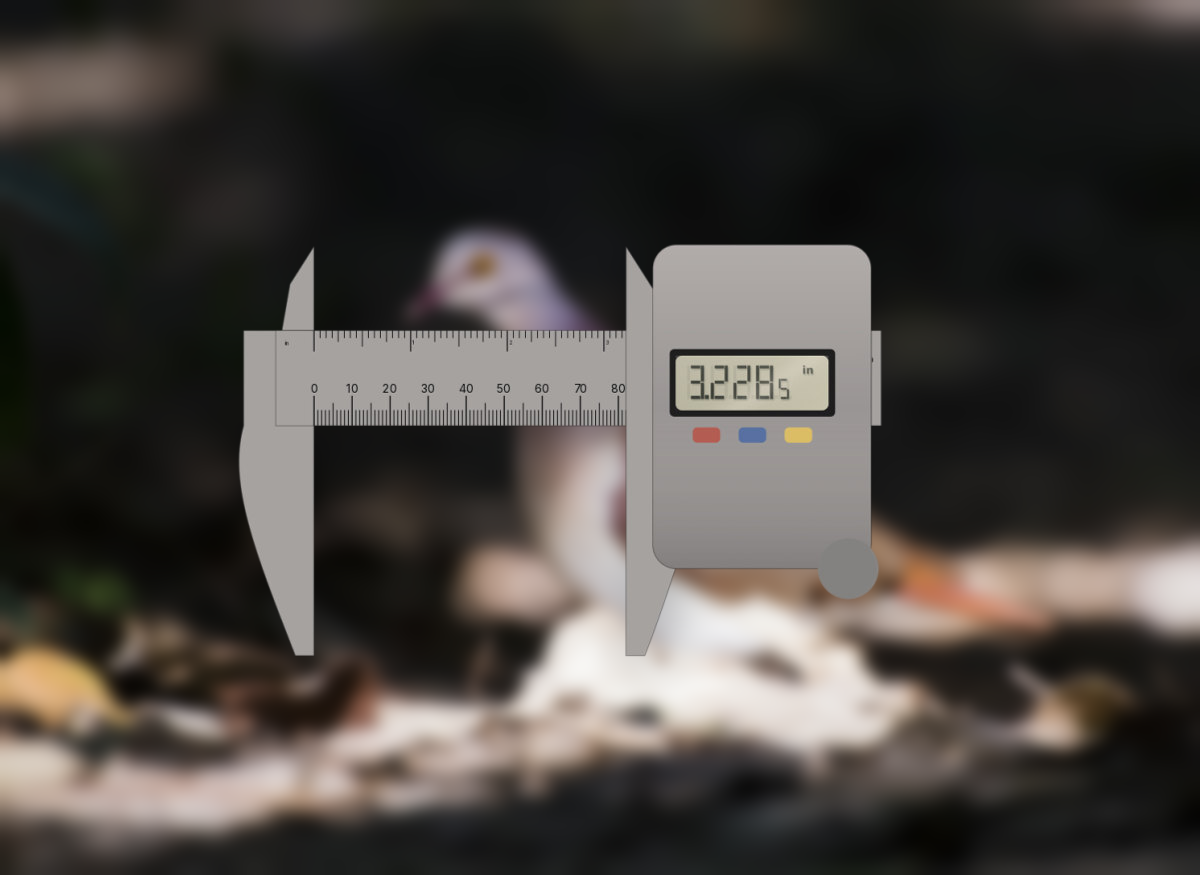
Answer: 3.2285 in
